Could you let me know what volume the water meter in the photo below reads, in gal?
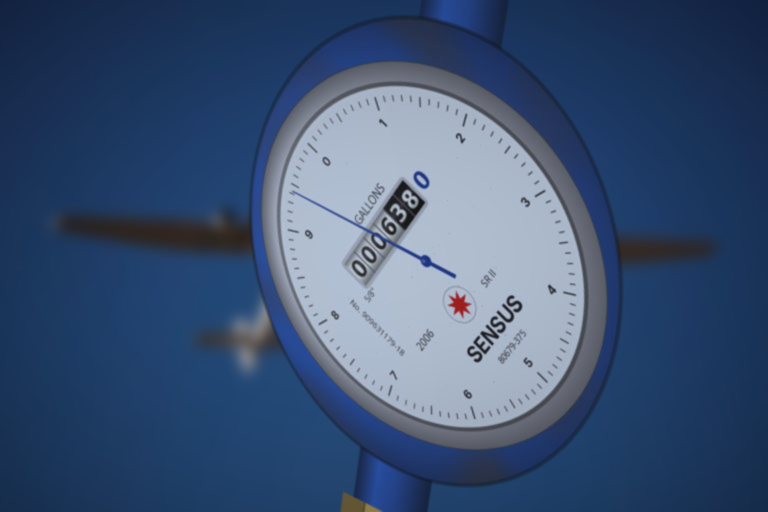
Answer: 6379.4 gal
